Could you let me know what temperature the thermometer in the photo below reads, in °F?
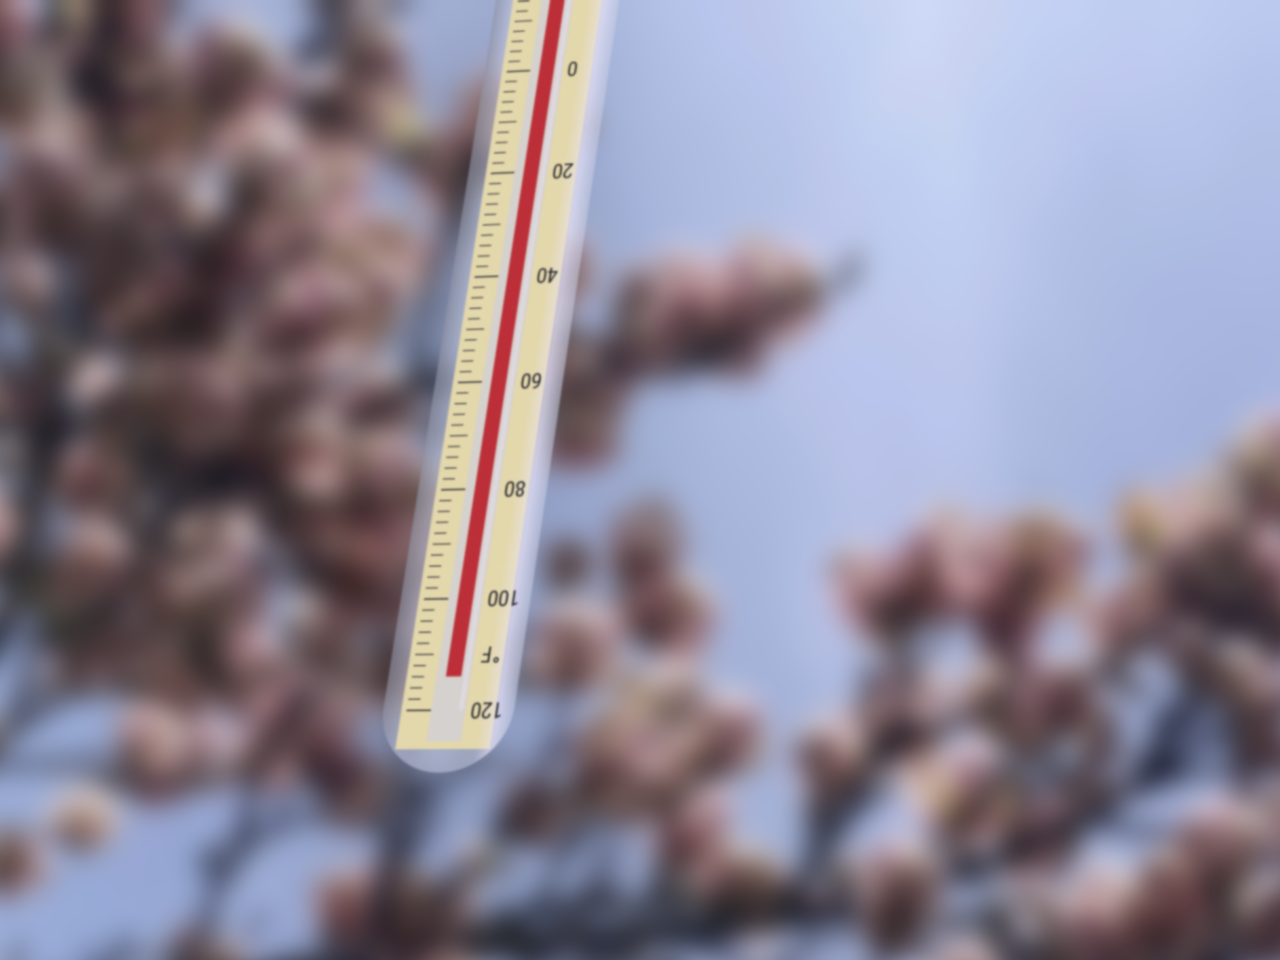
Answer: 114 °F
